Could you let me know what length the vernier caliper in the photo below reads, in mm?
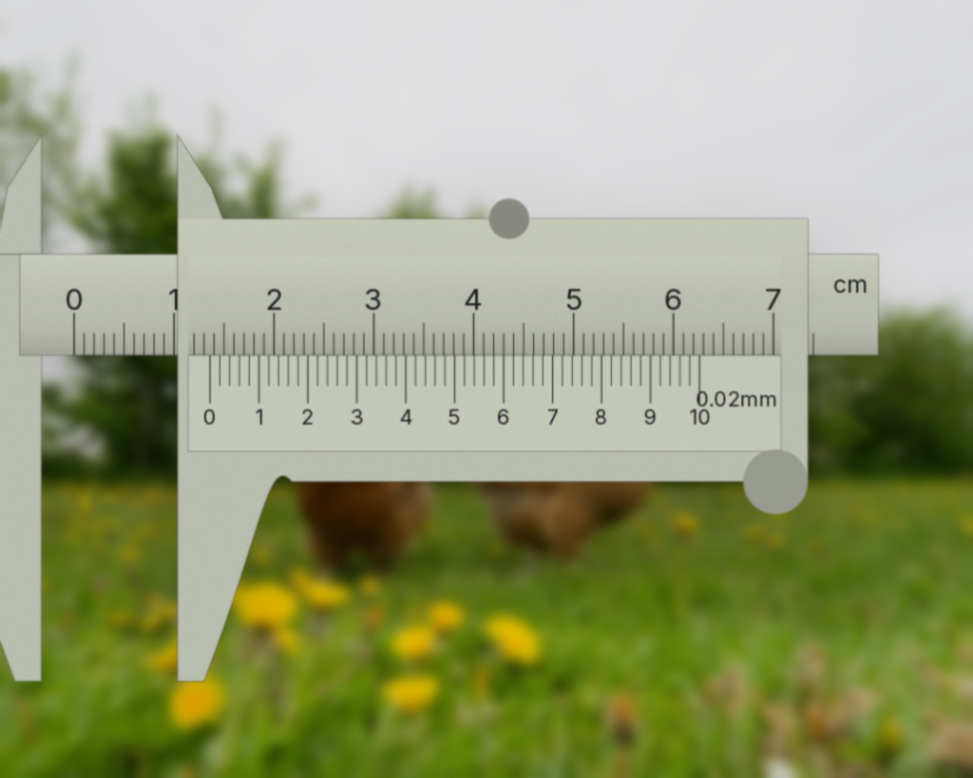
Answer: 13.6 mm
